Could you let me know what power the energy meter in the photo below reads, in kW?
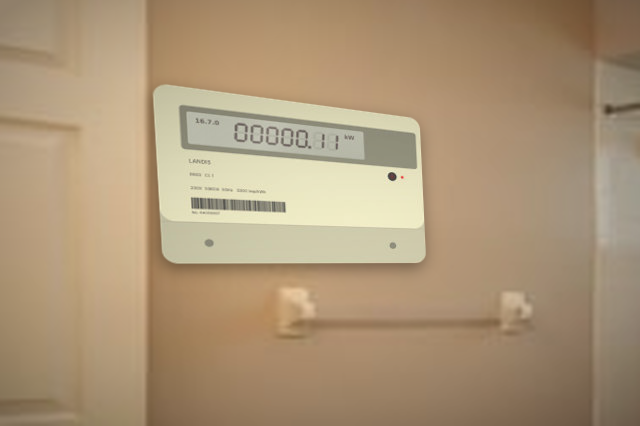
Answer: 0.11 kW
